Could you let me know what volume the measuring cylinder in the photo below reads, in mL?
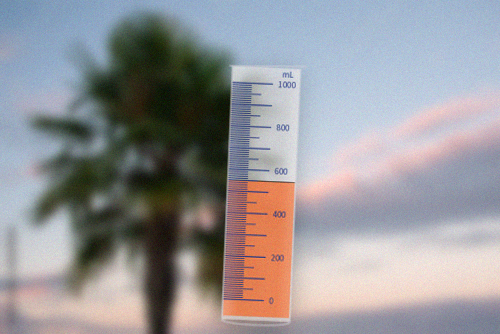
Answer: 550 mL
